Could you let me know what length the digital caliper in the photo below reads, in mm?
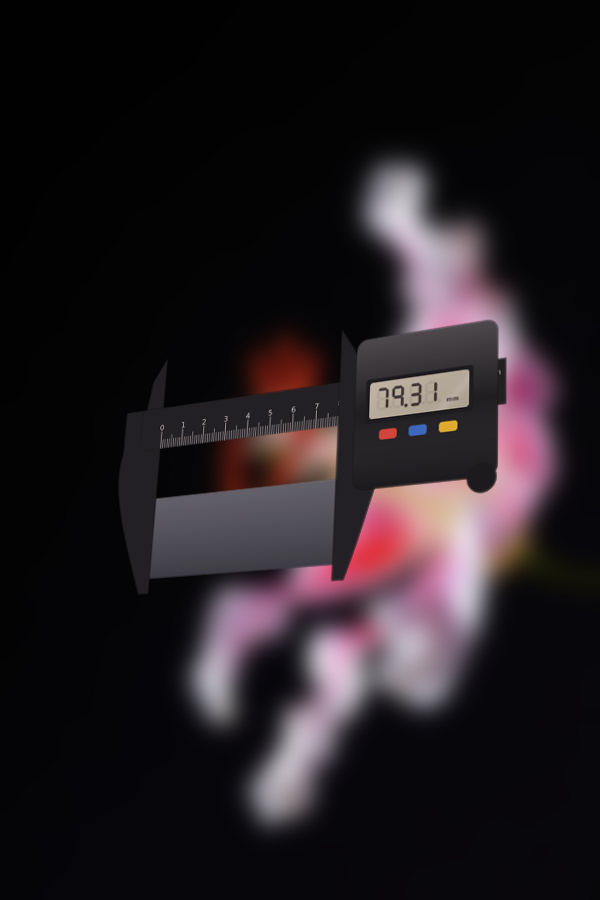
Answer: 79.31 mm
